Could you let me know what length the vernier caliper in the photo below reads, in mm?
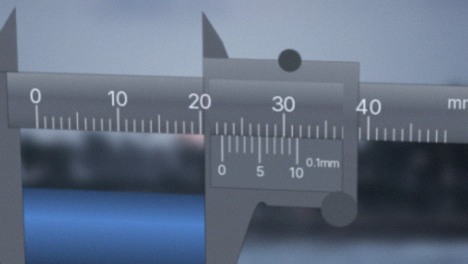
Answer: 22.6 mm
